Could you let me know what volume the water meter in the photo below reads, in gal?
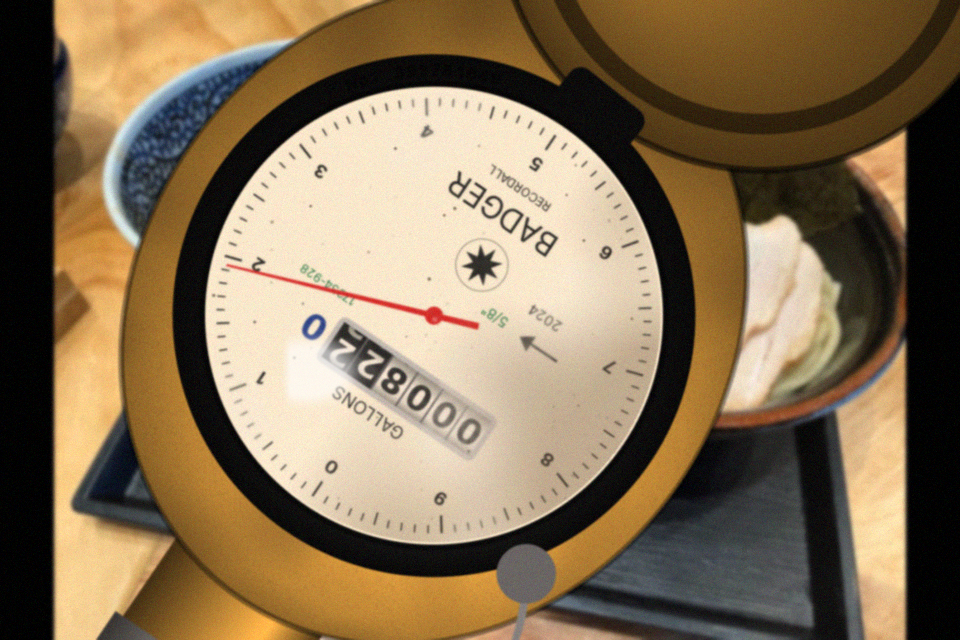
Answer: 8221.9 gal
